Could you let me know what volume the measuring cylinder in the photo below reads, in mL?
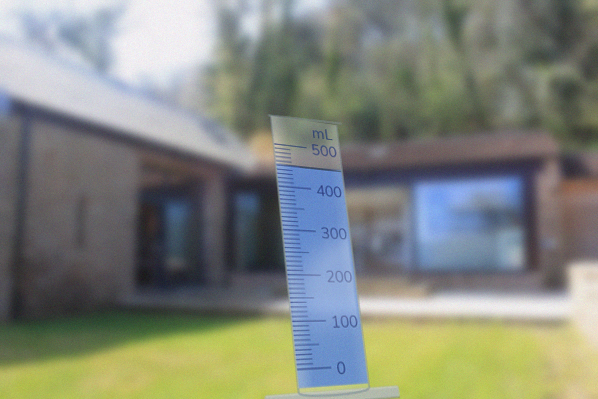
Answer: 450 mL
